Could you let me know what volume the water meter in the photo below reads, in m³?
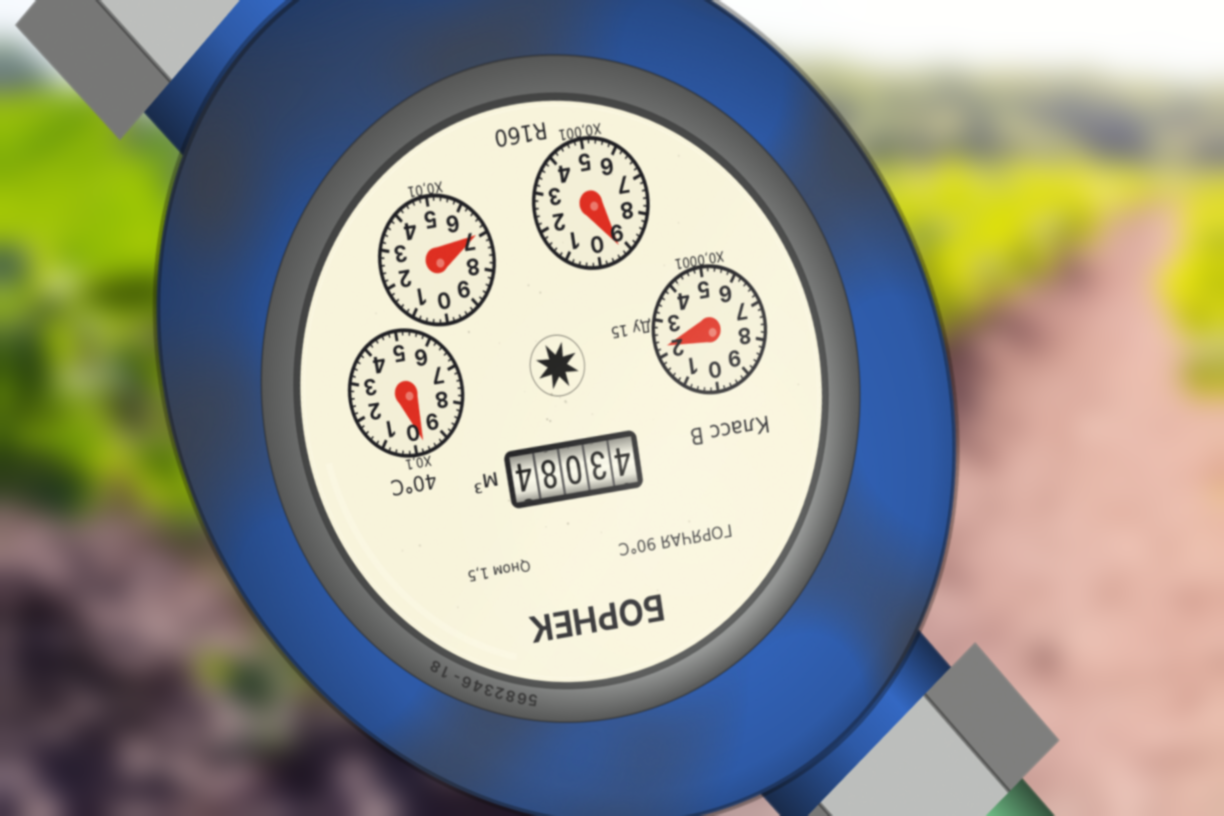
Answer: 43083.9692 m³
